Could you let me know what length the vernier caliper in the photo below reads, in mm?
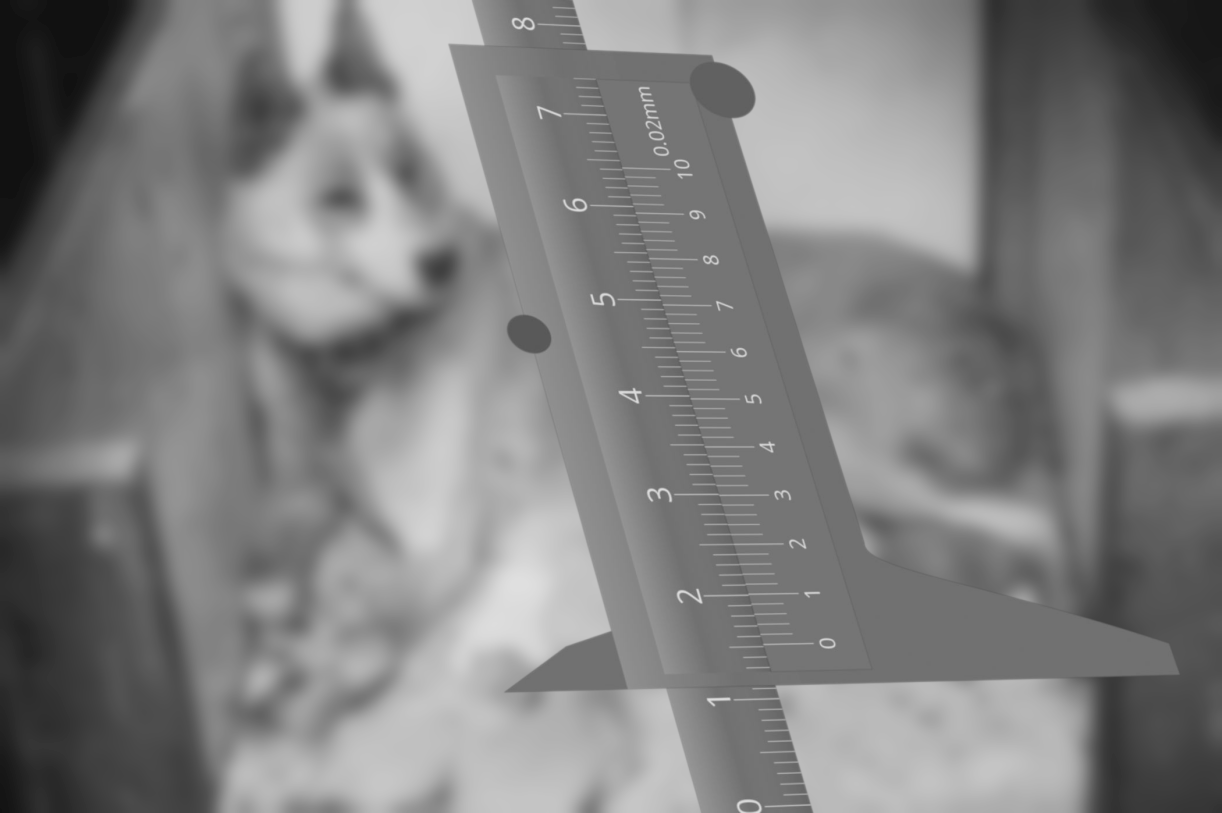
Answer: 15.2 mm
